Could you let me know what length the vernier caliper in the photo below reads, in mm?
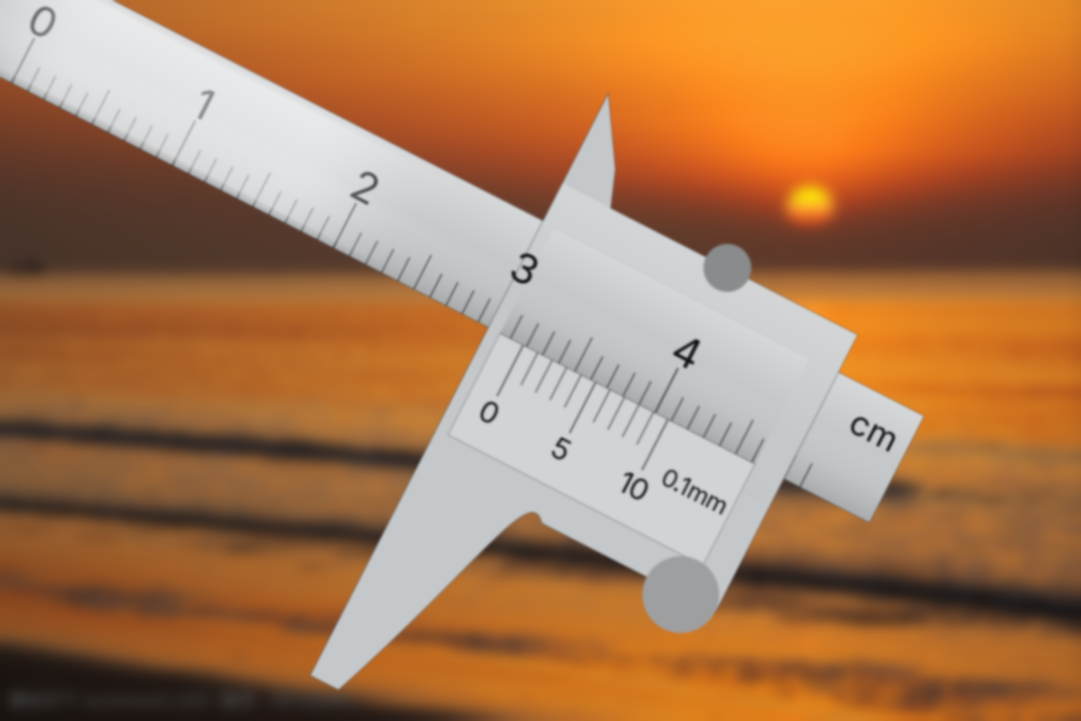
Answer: 31.8 mm
